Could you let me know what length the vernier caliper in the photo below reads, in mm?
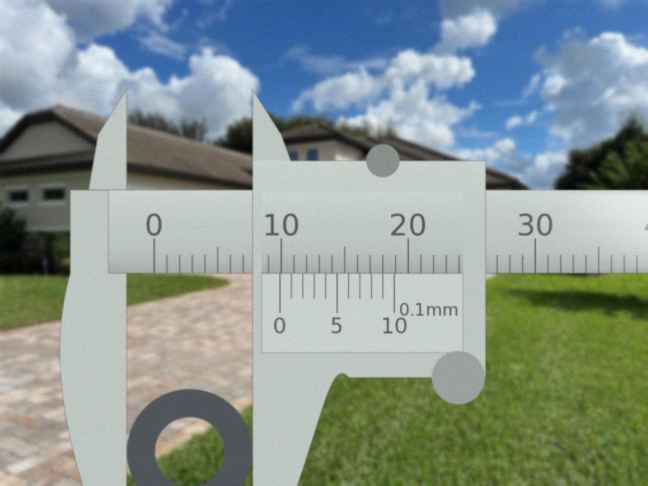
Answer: 9.9 mm
